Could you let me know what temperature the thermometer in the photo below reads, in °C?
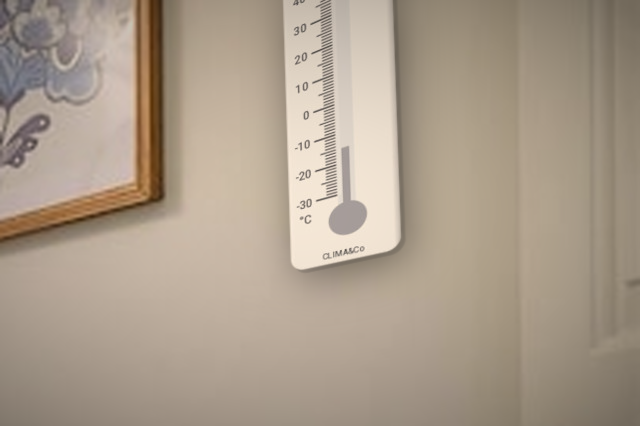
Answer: -15 °C
